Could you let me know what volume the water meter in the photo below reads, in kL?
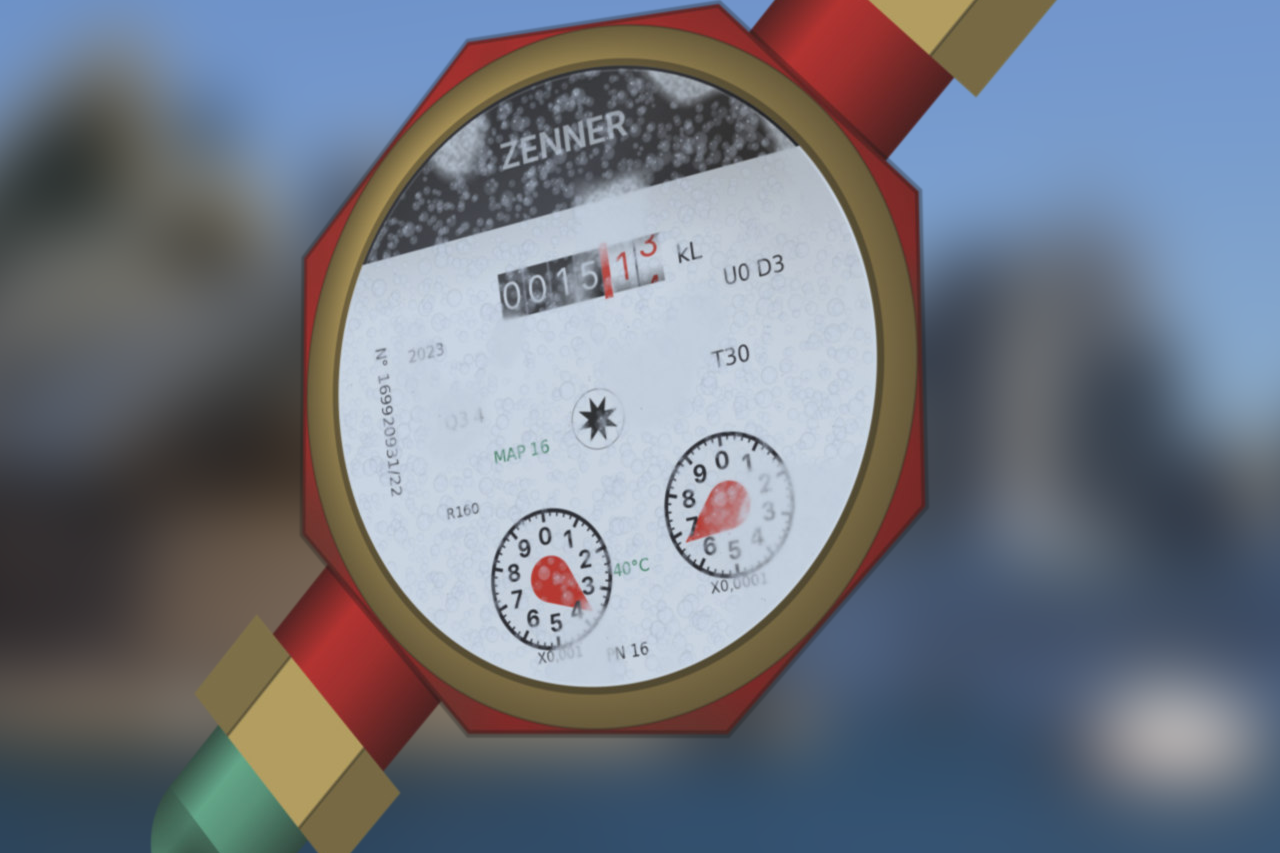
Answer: 15.1336 kL
